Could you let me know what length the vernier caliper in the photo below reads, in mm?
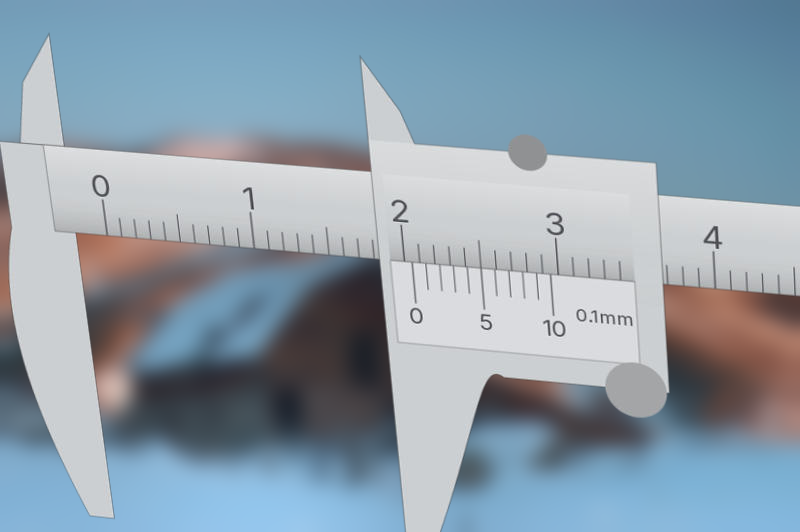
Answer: 20.5 mm
